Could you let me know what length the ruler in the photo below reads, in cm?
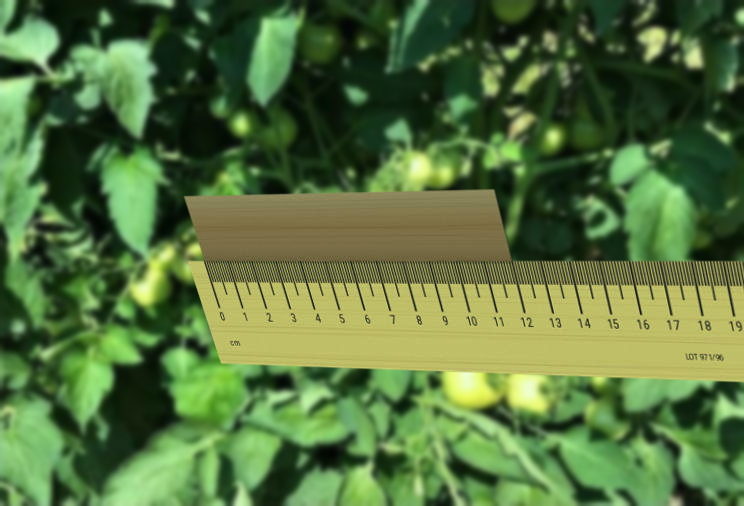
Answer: 12 cm
